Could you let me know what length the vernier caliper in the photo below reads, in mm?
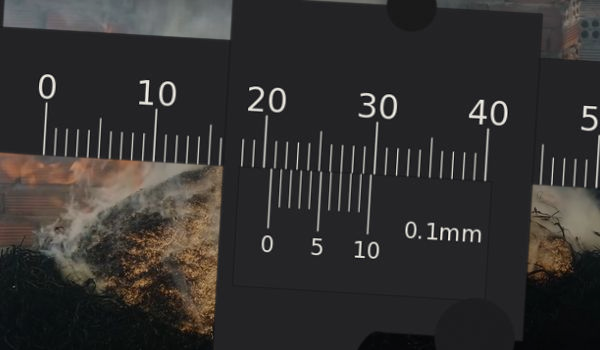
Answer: 20.7 mm
